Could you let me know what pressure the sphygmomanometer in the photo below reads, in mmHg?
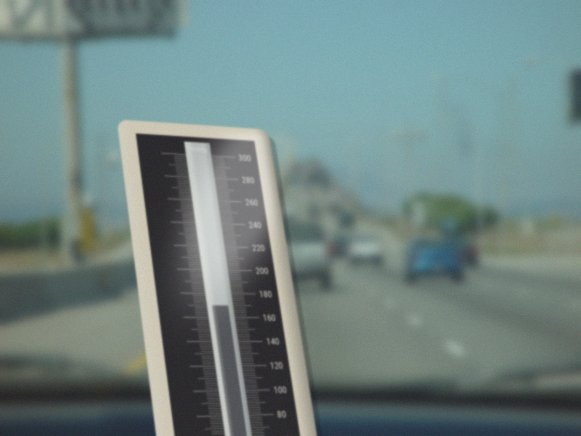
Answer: 170 mmHg
